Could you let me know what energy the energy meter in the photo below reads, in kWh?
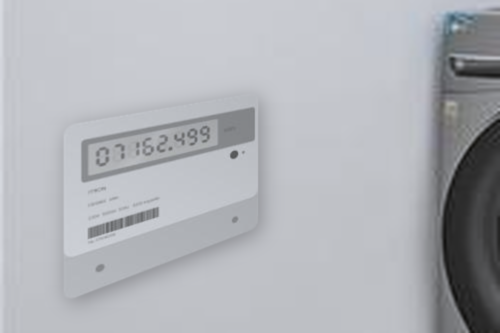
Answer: 7162.499 kWh
